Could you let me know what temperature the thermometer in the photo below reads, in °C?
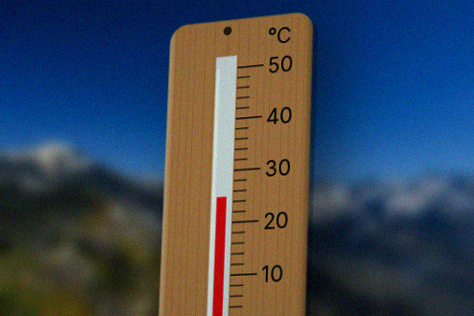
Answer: 25 °C
